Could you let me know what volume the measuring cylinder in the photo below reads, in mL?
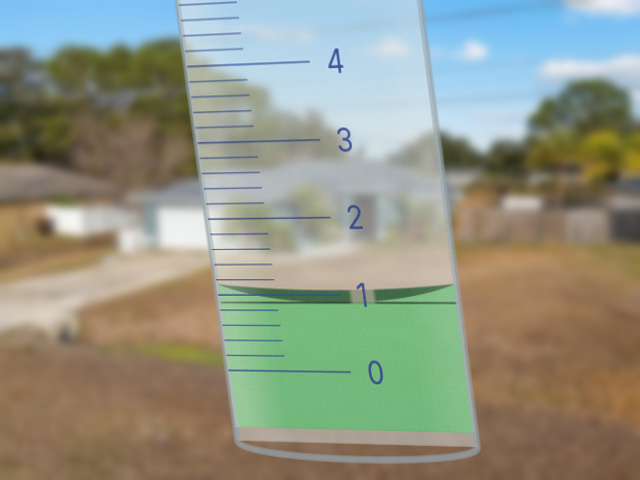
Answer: 0.9 mL
